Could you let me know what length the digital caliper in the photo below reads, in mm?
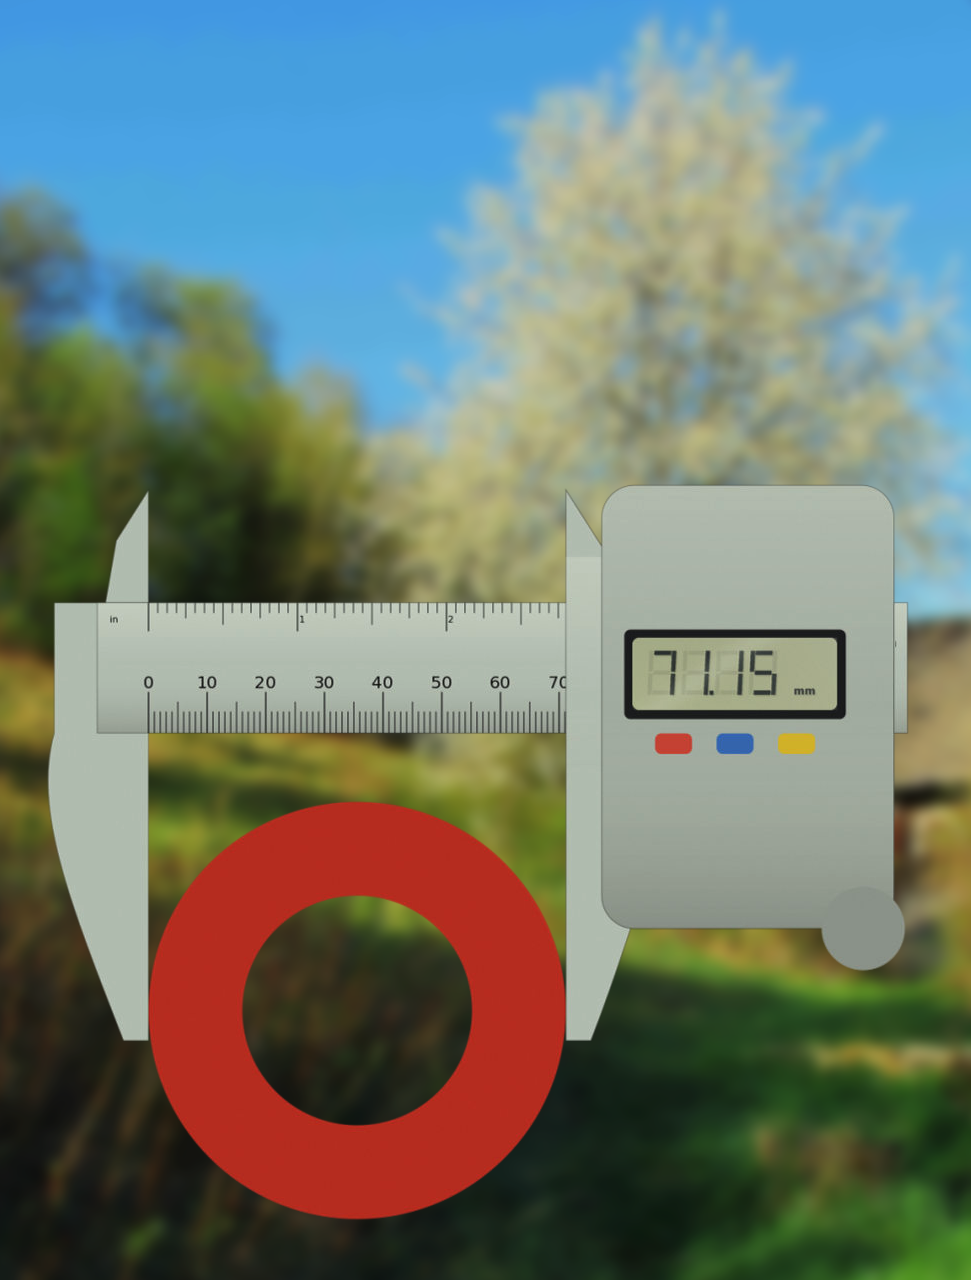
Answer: 71.15 mm
